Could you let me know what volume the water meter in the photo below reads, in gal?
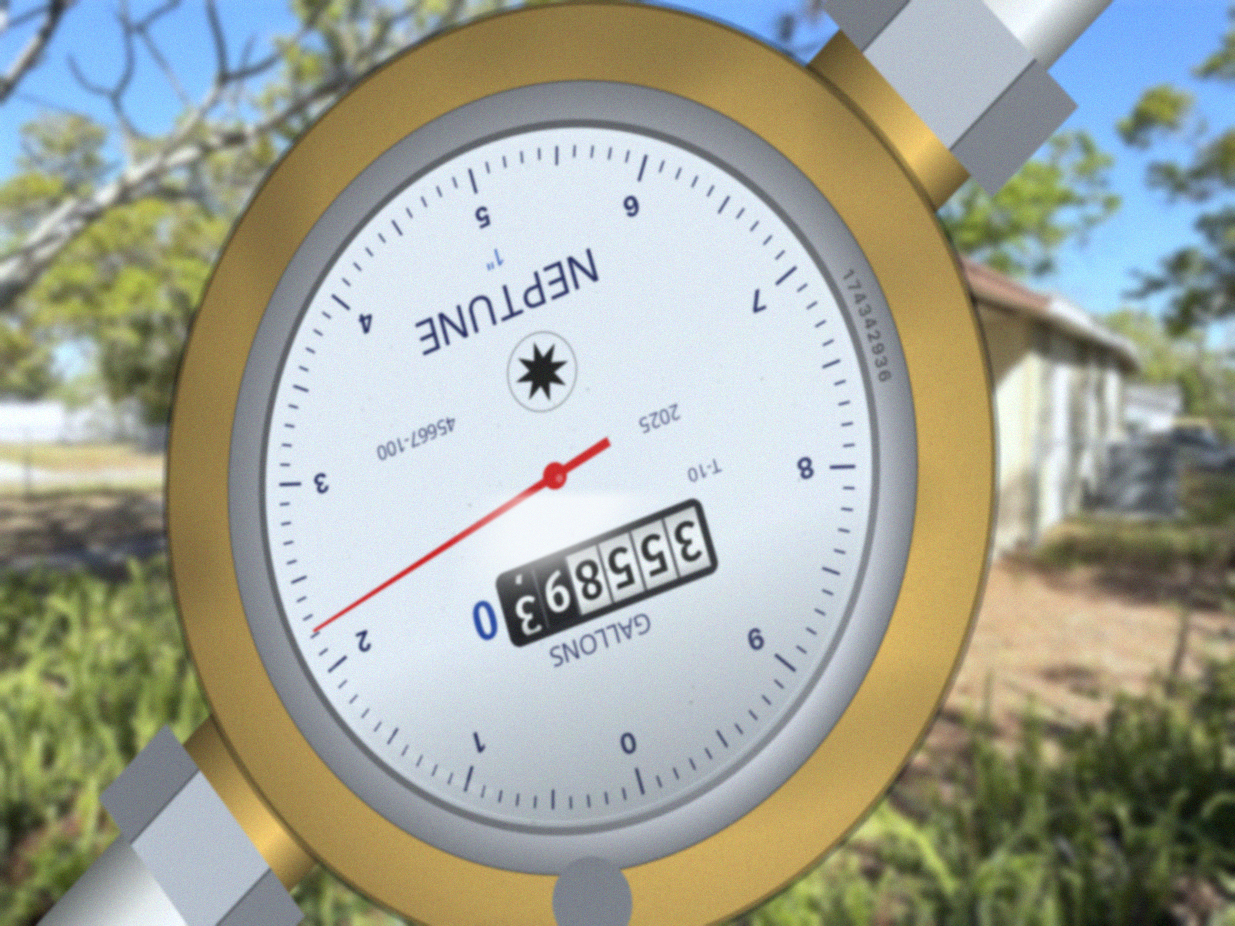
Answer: 3558932.2 gal
